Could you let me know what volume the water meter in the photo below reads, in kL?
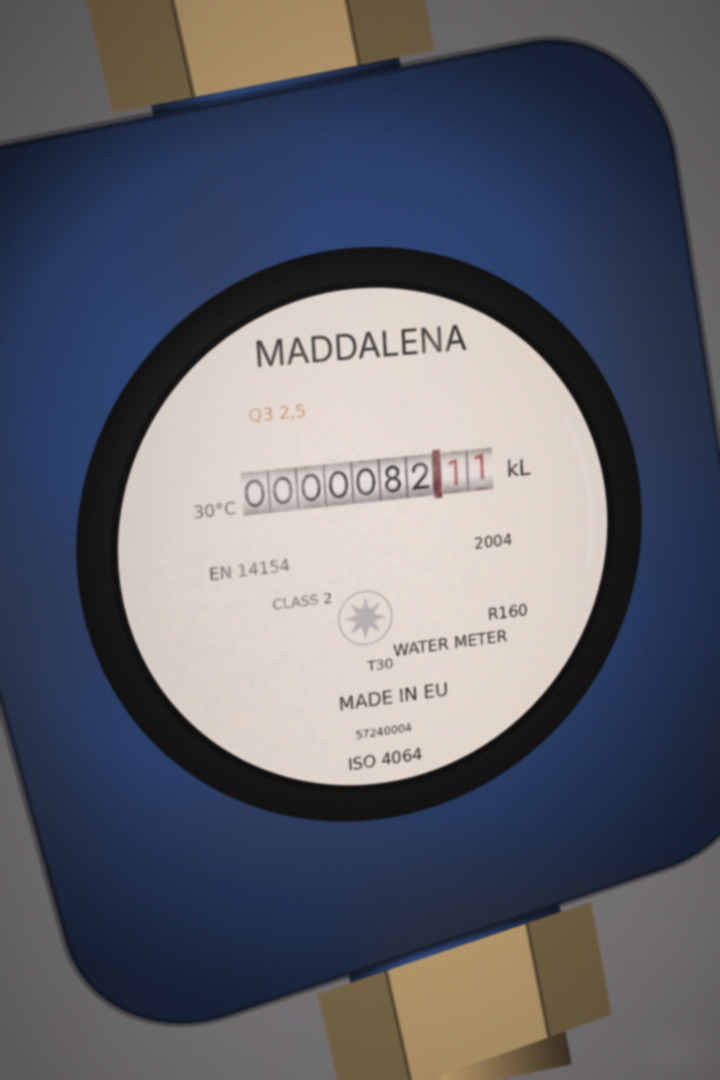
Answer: 82.11 kL
